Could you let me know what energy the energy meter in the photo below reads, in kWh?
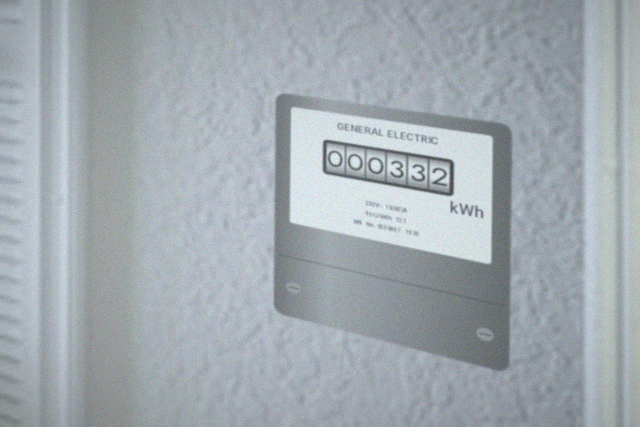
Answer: 332 kWh
